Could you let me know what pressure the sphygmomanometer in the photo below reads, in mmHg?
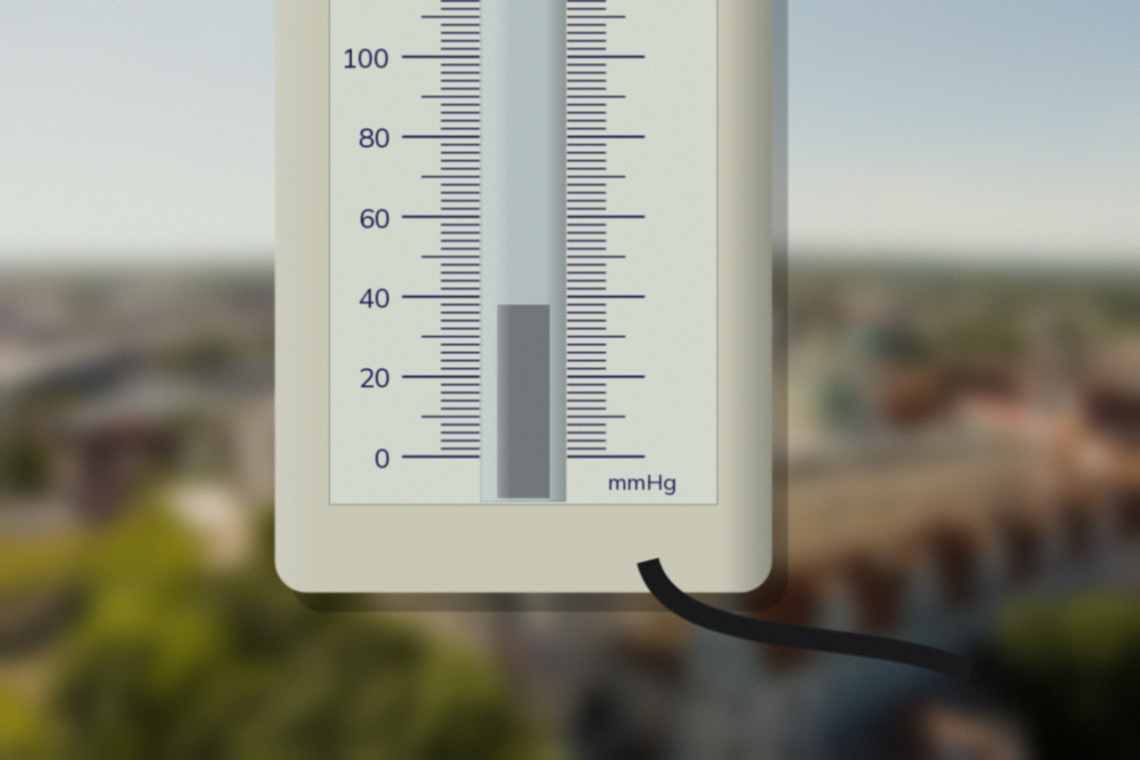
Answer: 38 mmHg
